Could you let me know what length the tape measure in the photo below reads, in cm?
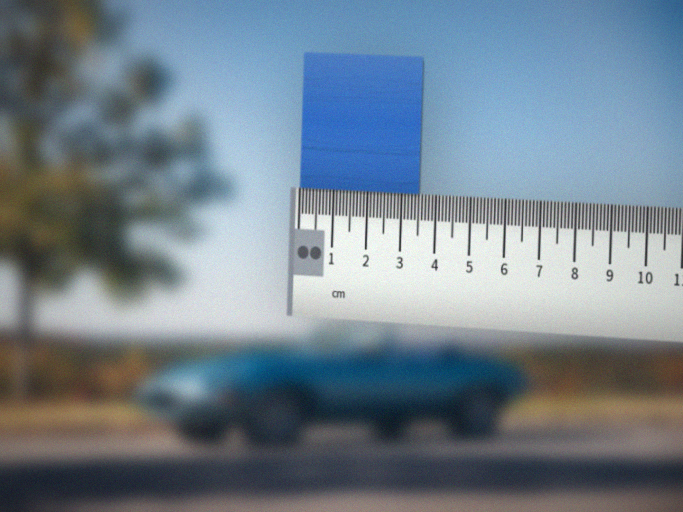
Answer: 3.5 cm
